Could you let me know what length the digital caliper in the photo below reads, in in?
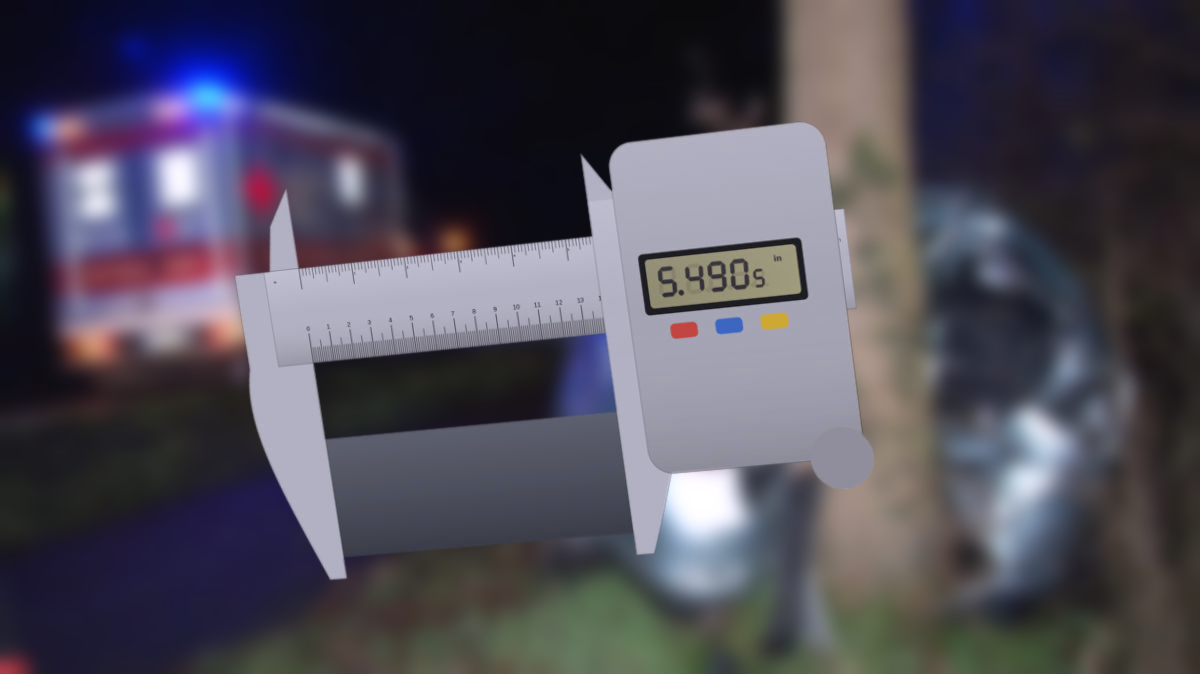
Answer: 5.4905 in
